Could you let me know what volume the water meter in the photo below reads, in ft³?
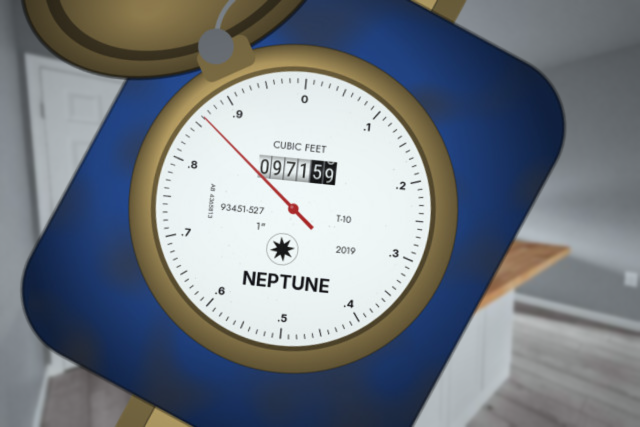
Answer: 97158.86 ft³
